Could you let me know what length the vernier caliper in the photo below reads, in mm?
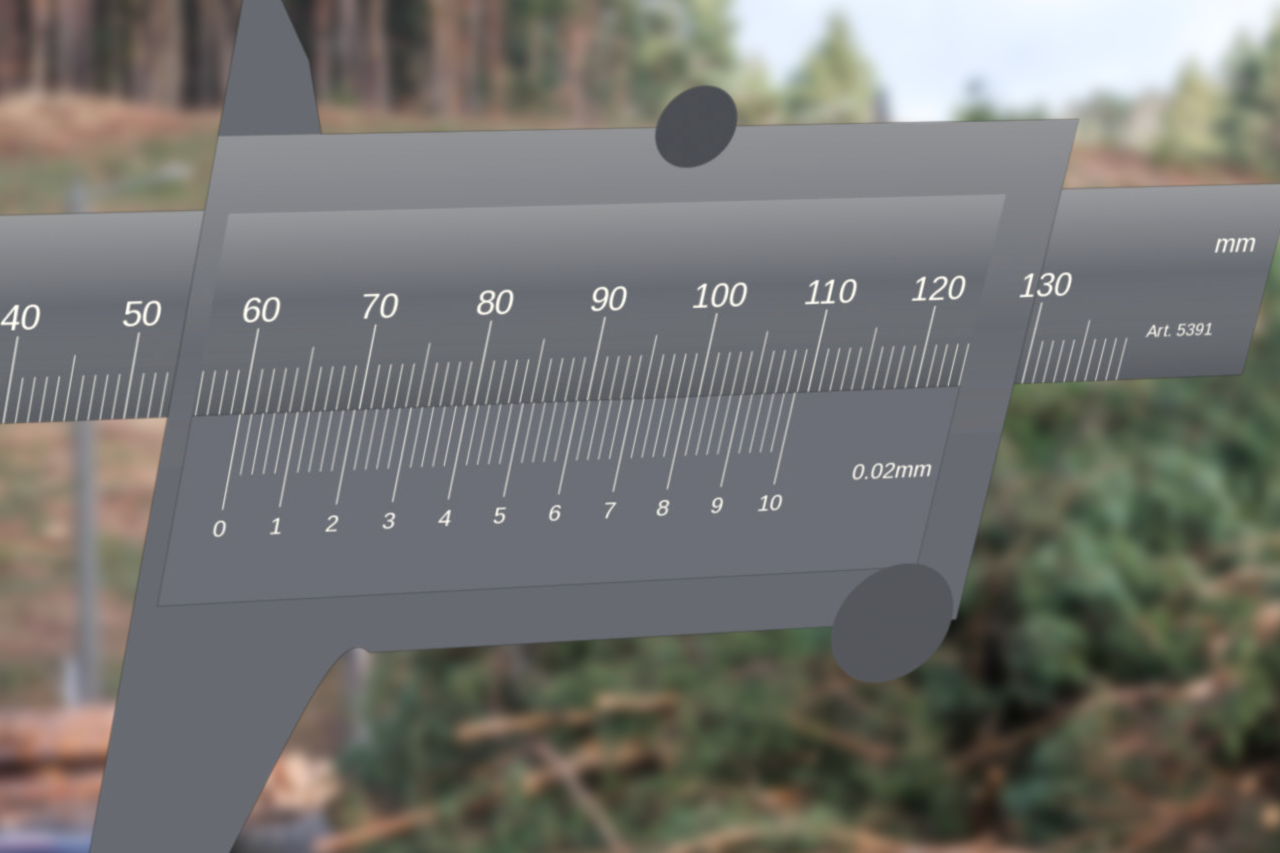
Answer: 59.8 mm
